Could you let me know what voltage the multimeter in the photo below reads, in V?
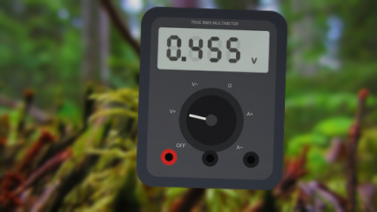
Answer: 0.455 V
